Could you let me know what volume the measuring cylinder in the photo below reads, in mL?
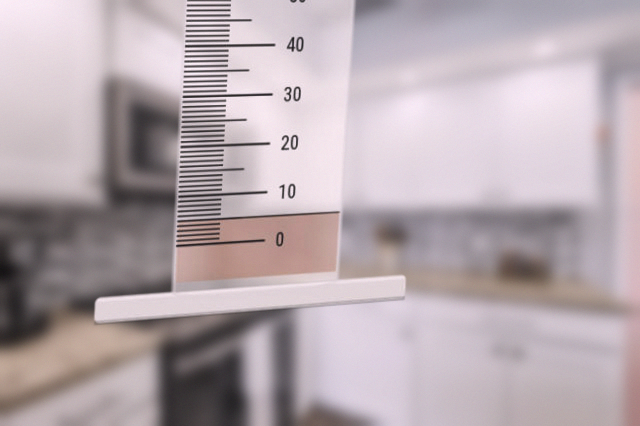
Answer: 5 mL
